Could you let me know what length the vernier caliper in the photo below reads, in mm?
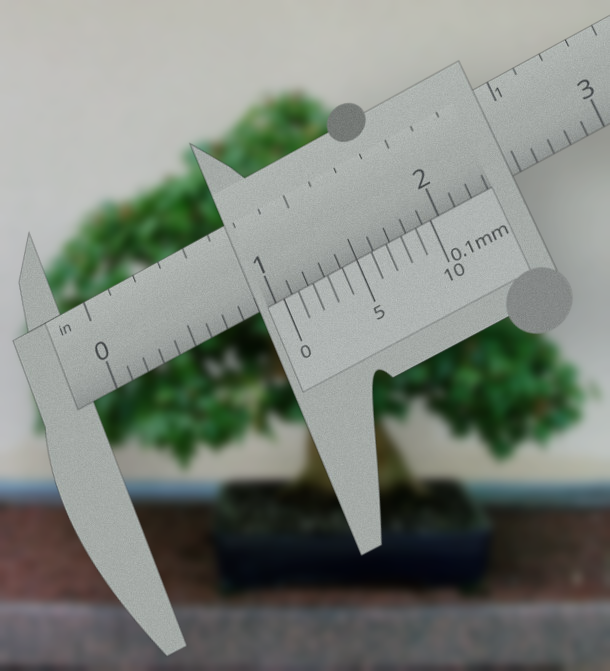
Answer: 10.5 mm
